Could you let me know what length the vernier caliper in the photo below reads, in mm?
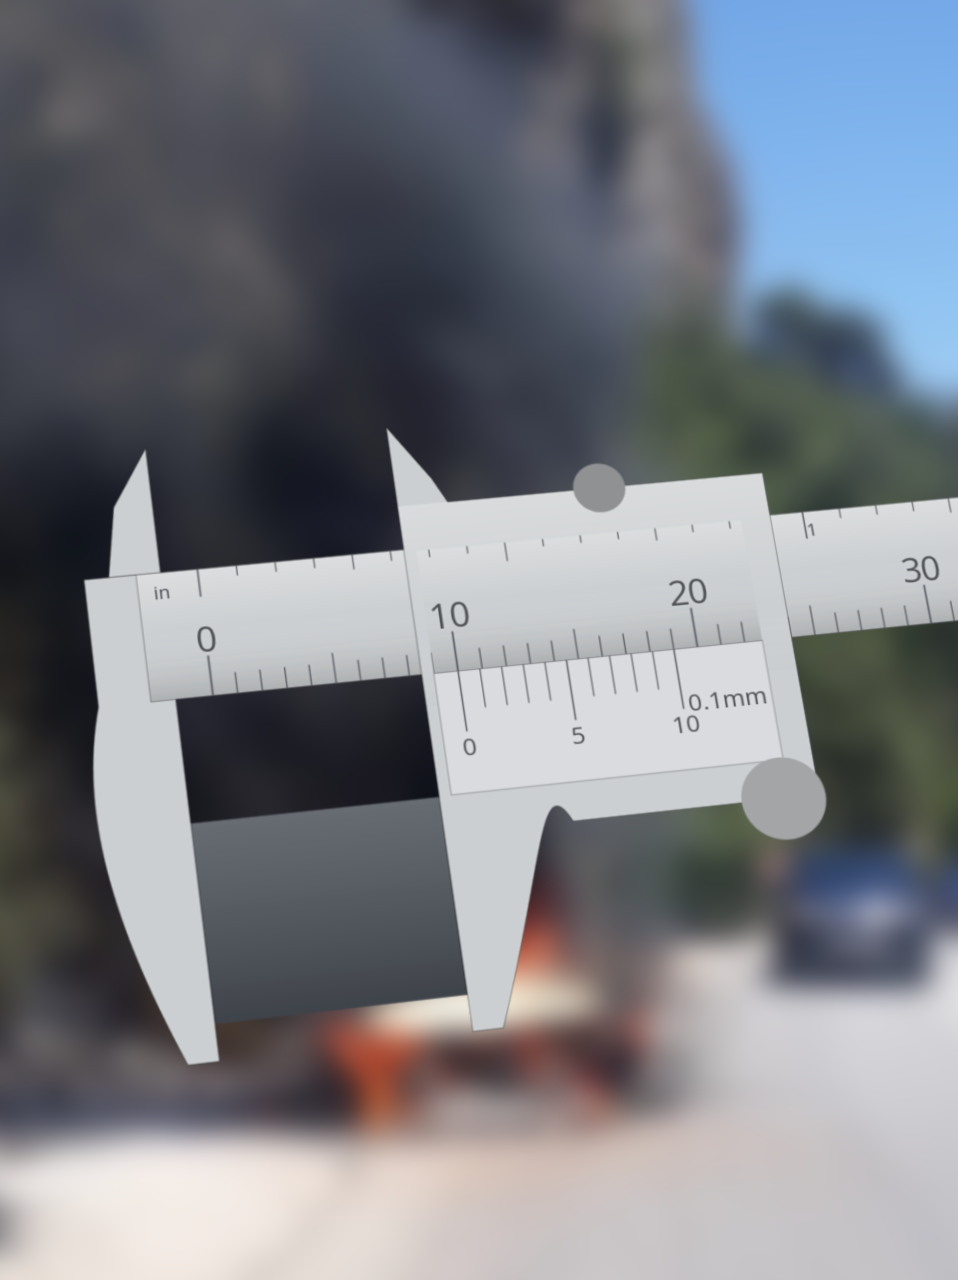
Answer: 10.0 mm
